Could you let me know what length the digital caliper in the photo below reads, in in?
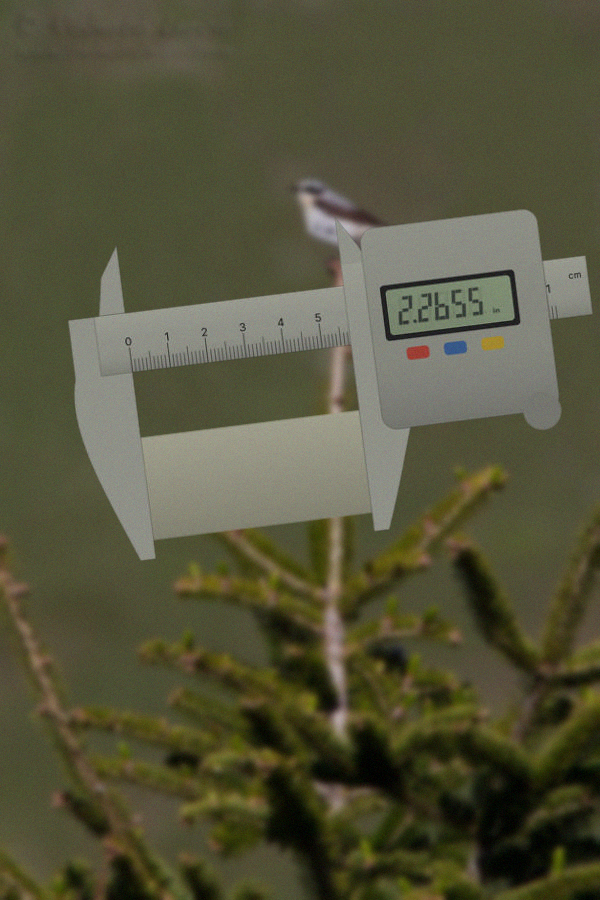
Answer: 2.2655 in
